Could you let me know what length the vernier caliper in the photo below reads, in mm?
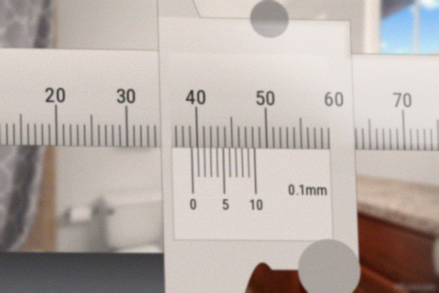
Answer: 39.2 mm
